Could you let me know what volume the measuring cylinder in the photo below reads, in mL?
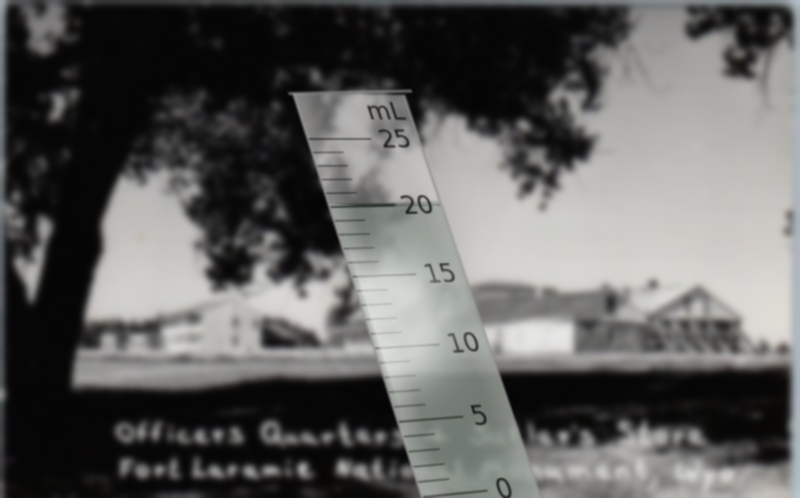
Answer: 20 mL
